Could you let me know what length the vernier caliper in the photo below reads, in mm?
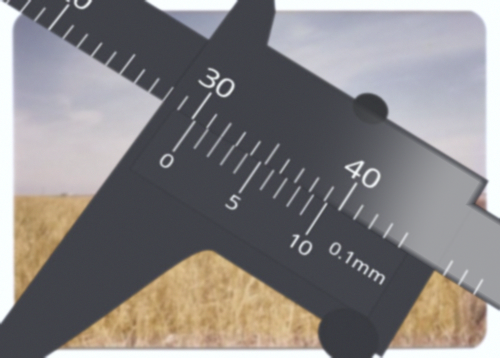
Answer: 30.2 mm
